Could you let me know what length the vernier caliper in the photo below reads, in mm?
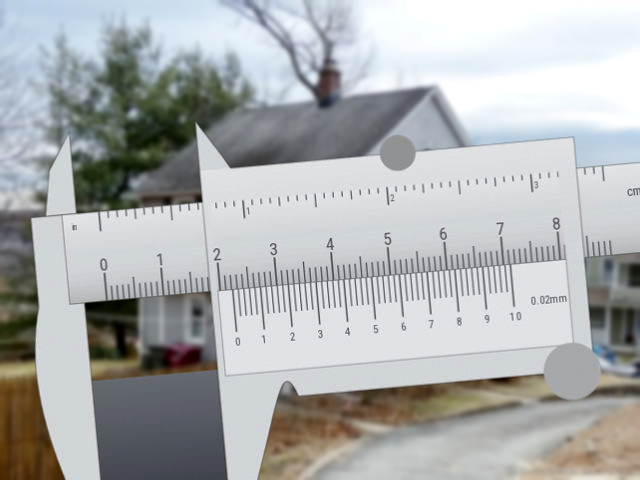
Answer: 22.2 mm
